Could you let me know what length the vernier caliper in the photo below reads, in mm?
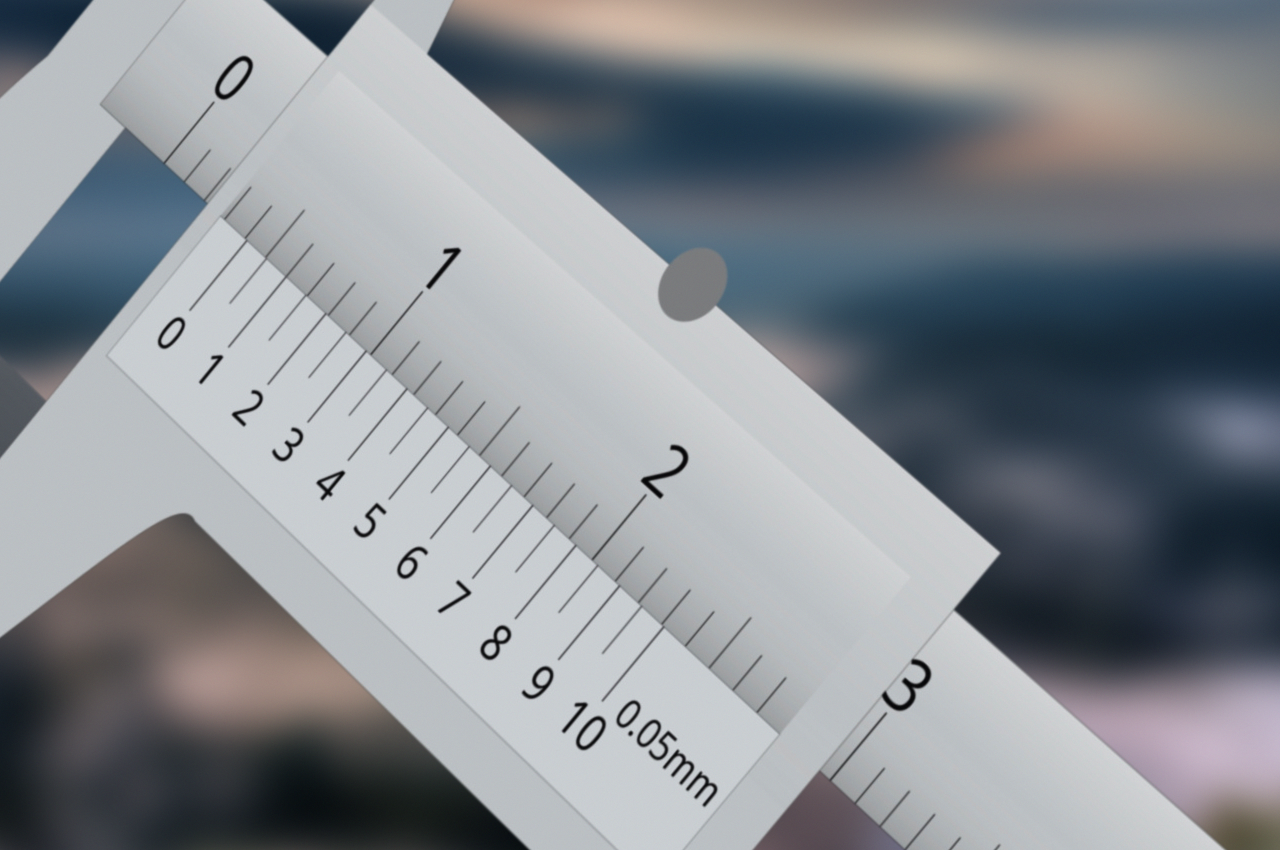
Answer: 4.10 mm
